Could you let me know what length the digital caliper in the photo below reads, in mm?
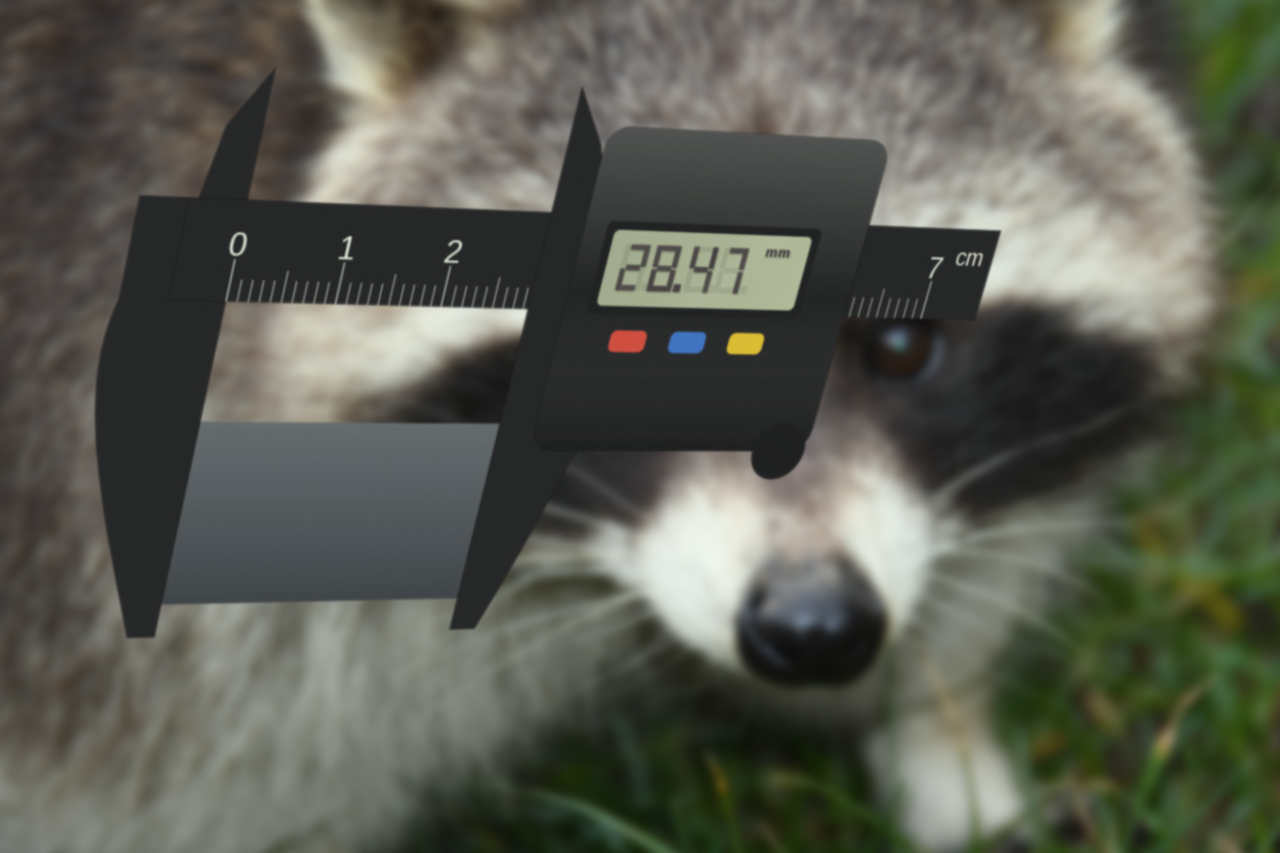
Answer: 28.47 mm
